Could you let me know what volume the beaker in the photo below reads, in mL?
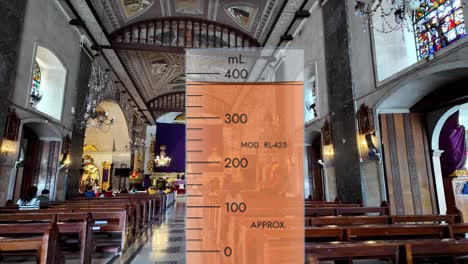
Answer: 375 mL
